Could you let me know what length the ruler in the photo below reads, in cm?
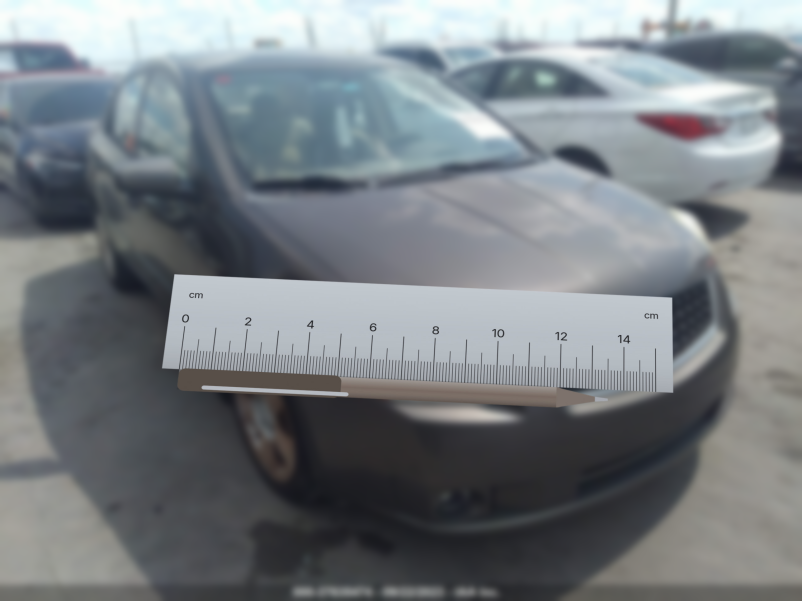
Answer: 13.5 cm
